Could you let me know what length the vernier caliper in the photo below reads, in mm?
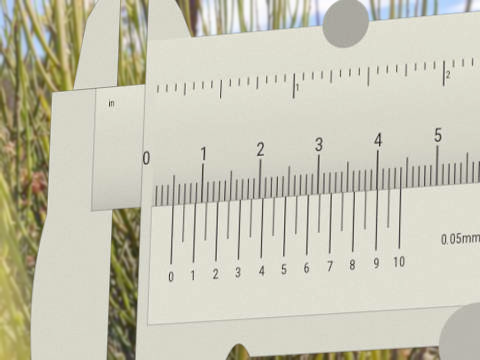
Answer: 5.0 mm
